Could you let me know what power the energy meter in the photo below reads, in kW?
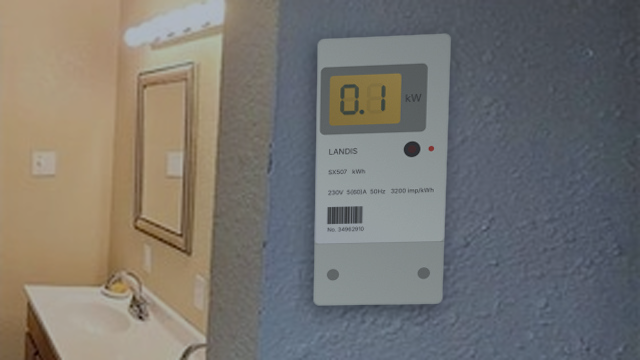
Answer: 0.1 kW
